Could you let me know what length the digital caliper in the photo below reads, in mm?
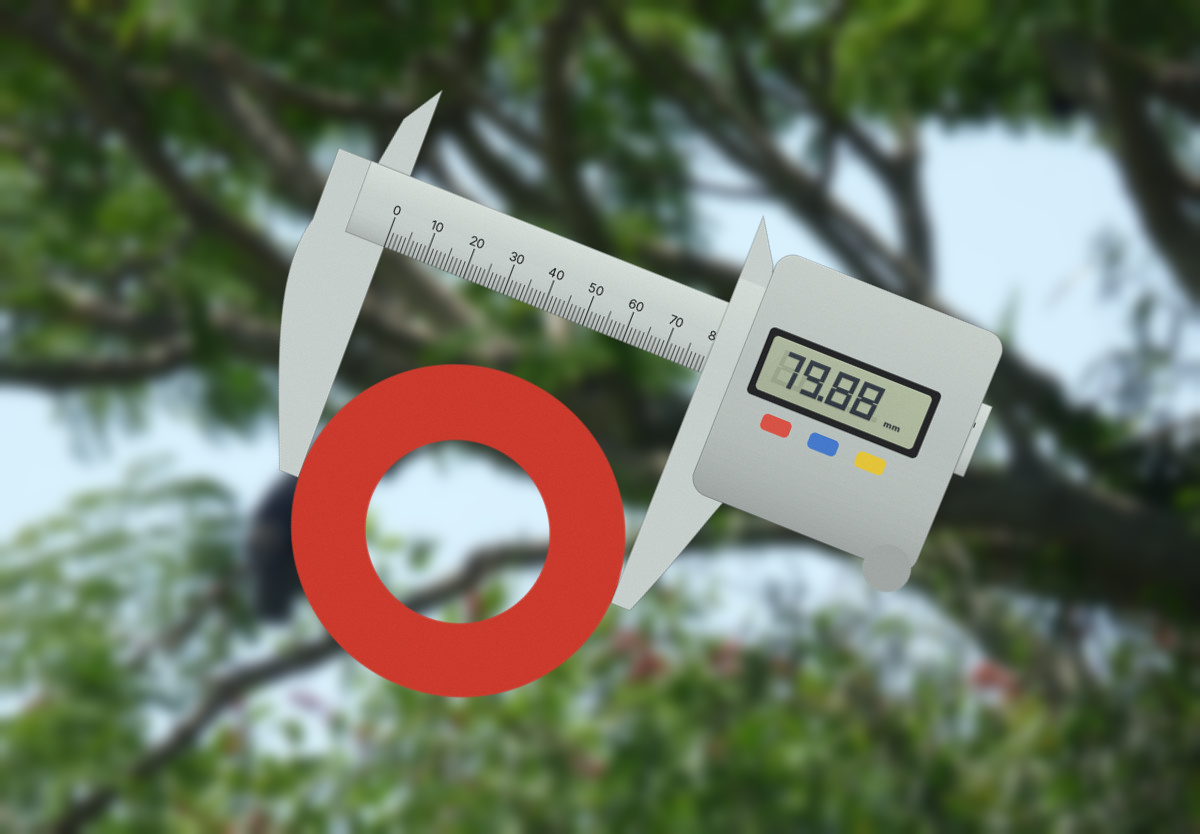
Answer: 79.88 mm
